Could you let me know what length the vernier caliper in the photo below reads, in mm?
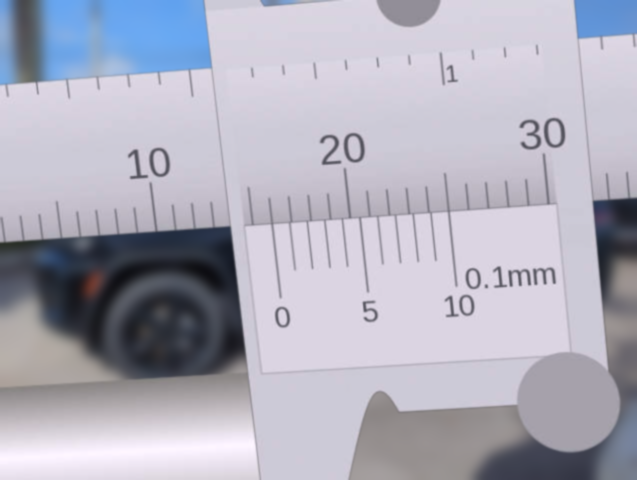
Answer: 16.0 mm
